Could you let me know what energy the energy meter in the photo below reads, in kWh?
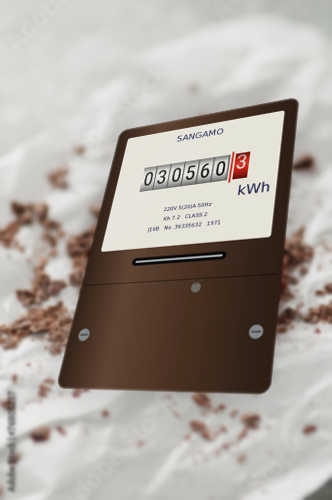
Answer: 30560.3 kWh
